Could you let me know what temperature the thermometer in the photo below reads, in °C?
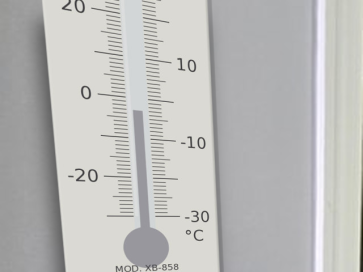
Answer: -3 °C
